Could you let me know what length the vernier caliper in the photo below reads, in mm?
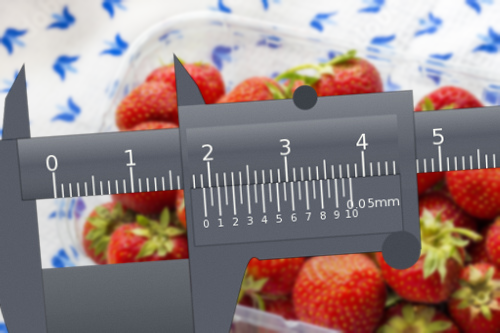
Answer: 19.2 mm
